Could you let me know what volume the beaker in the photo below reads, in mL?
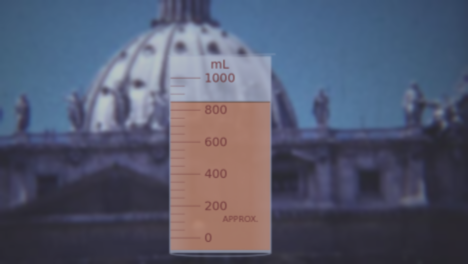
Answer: 850 mL
